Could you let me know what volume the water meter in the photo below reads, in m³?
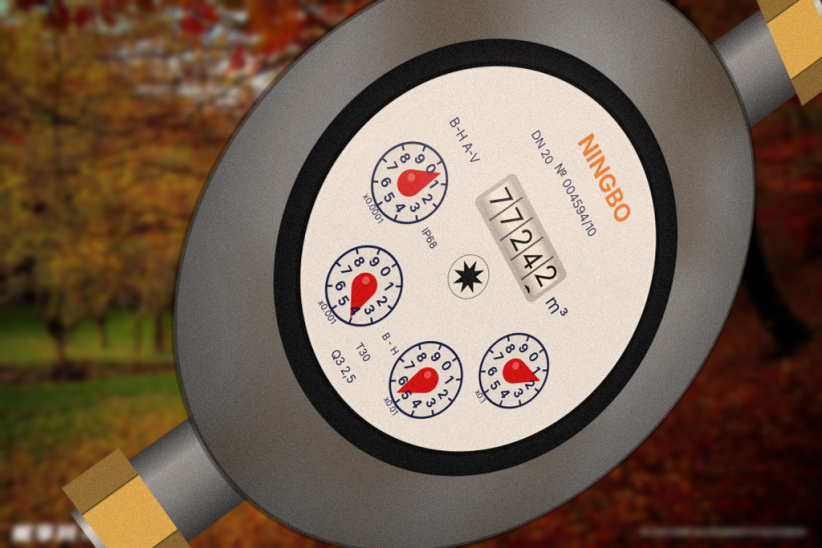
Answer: 77242.1540 m³
